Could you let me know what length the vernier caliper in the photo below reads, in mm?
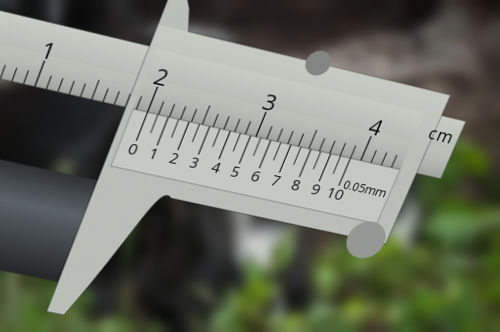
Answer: 20.0 mm
